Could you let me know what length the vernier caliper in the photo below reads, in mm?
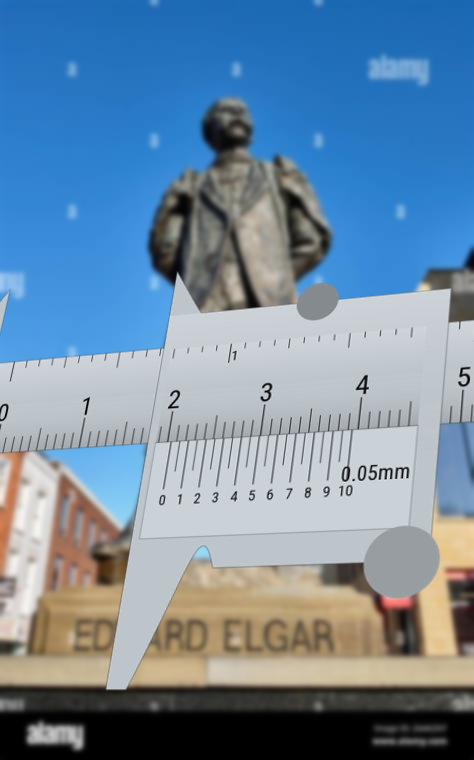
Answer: 20.4 mm
